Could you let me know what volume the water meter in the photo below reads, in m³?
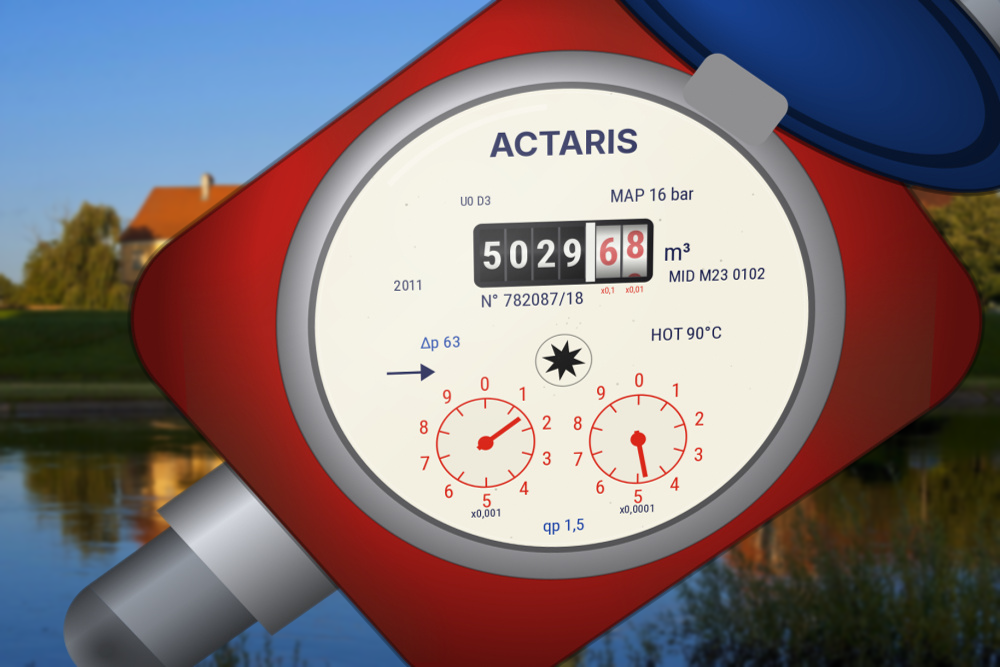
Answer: 5029.6814 m³
